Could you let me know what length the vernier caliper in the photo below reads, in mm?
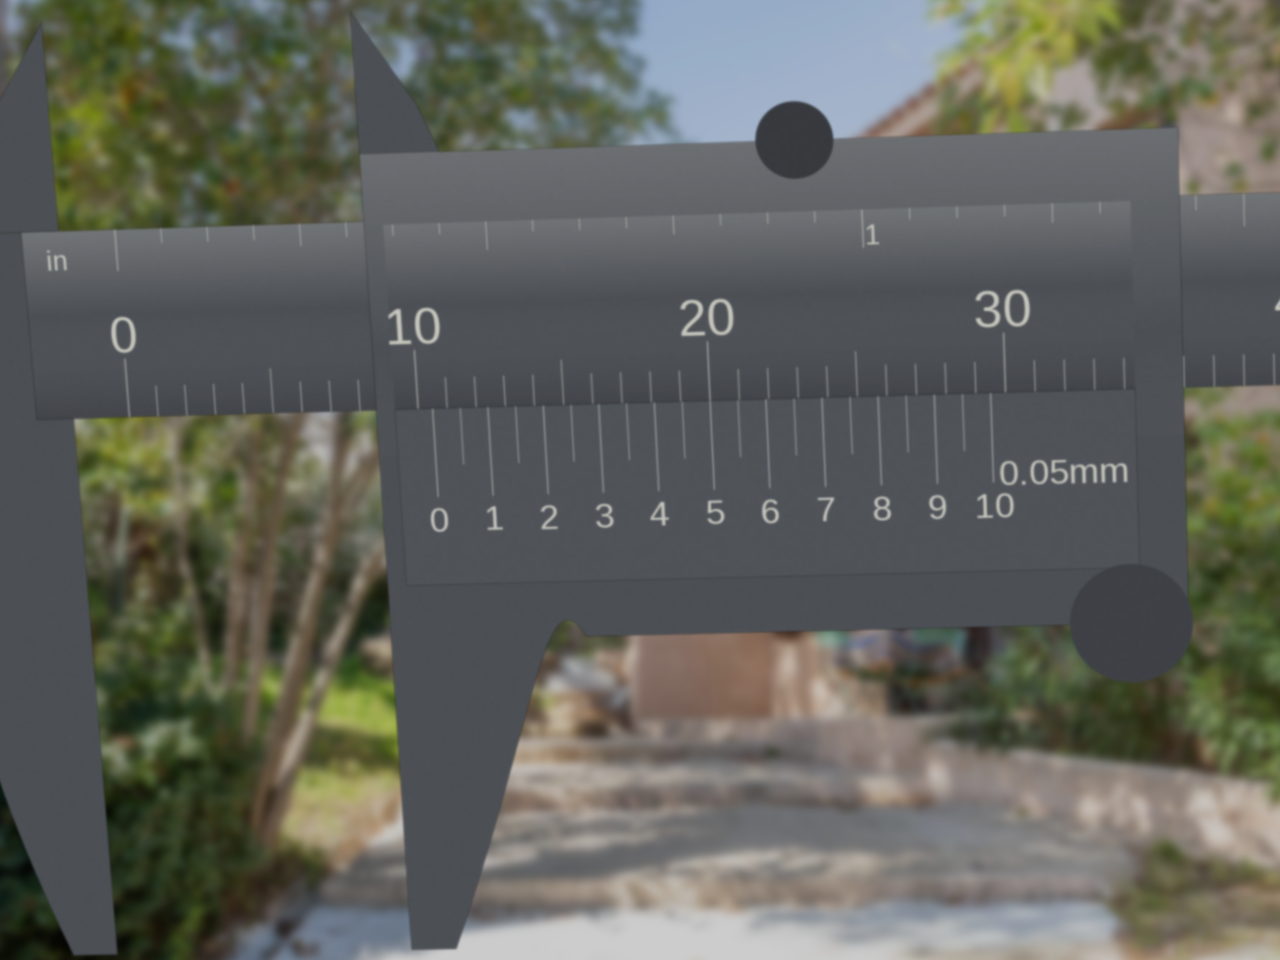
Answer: 10.5 mm
